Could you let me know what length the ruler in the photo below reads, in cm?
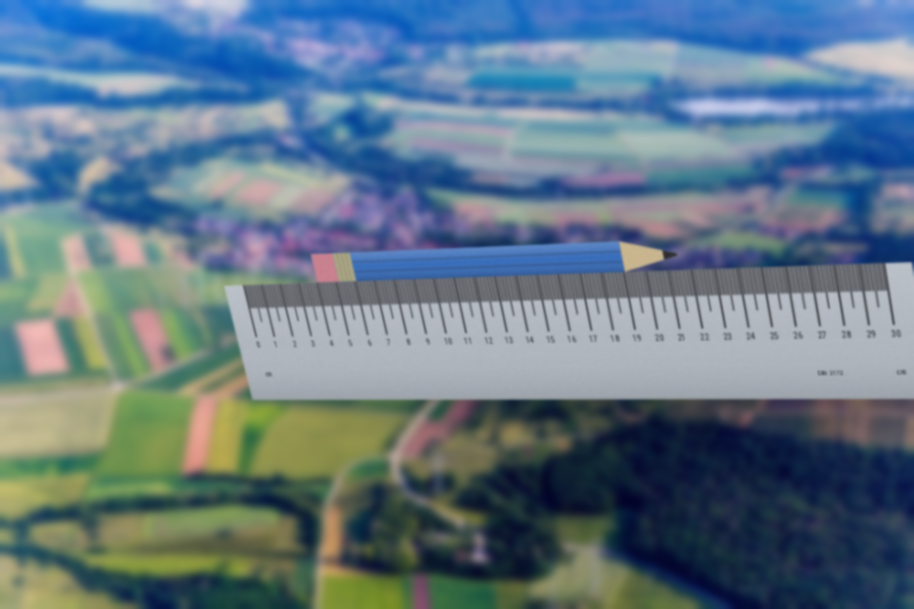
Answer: 17.5 cm
